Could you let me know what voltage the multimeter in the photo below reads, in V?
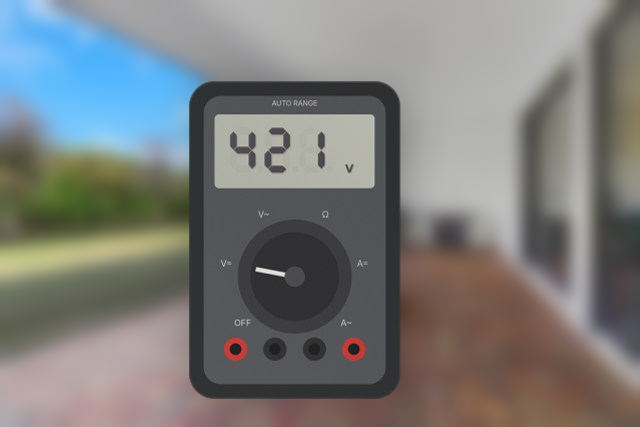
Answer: 421 V
